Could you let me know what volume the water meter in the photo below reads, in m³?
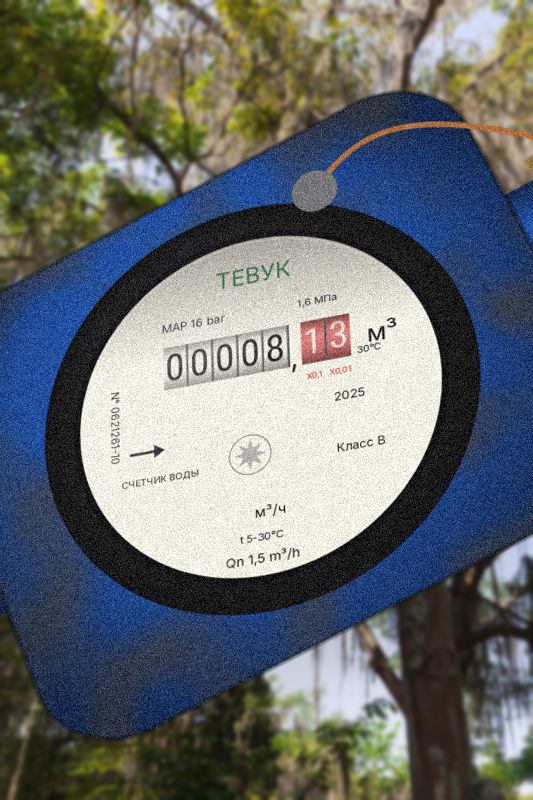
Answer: 8.13 m³
